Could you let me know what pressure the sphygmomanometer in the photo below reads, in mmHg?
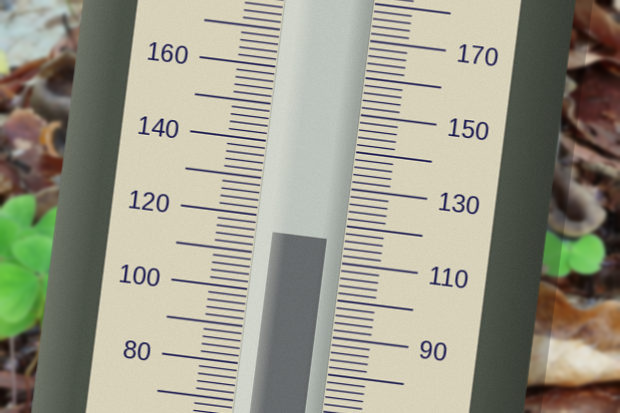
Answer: 116 mmHg
